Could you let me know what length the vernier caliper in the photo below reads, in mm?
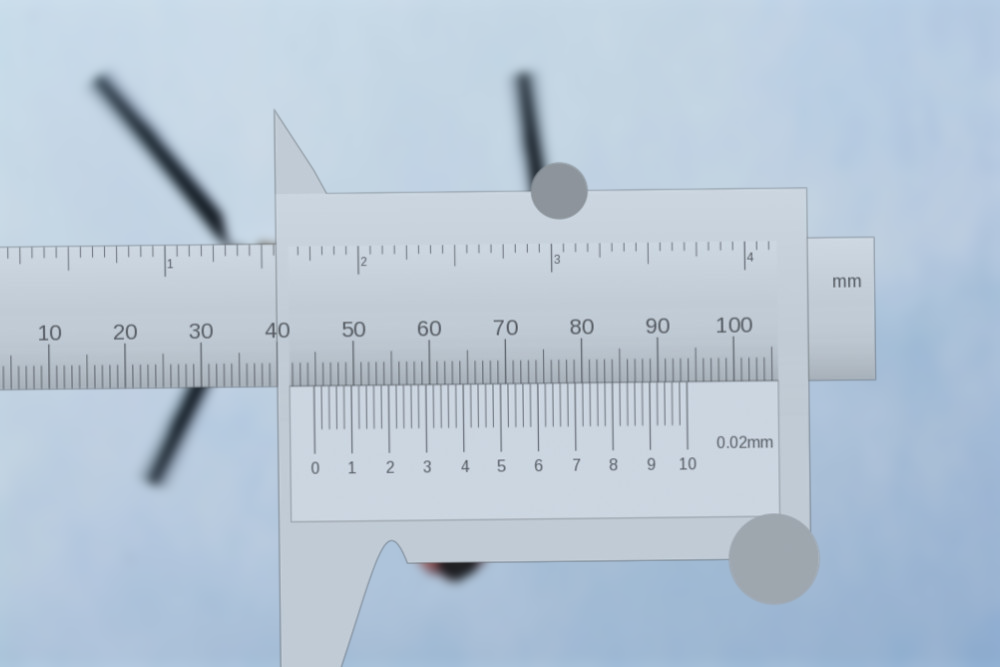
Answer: 44.8 mm
